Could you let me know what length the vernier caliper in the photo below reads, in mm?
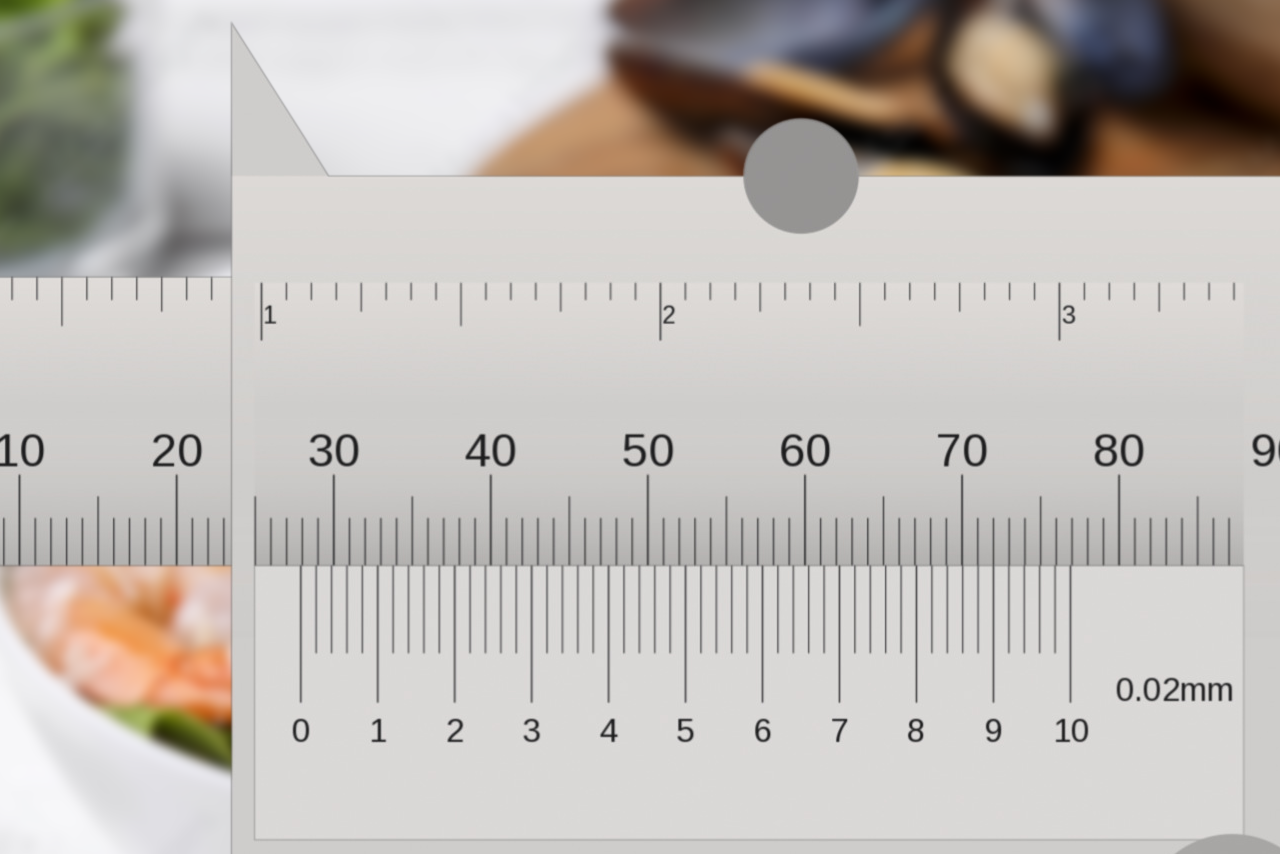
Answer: 27.9 mm
